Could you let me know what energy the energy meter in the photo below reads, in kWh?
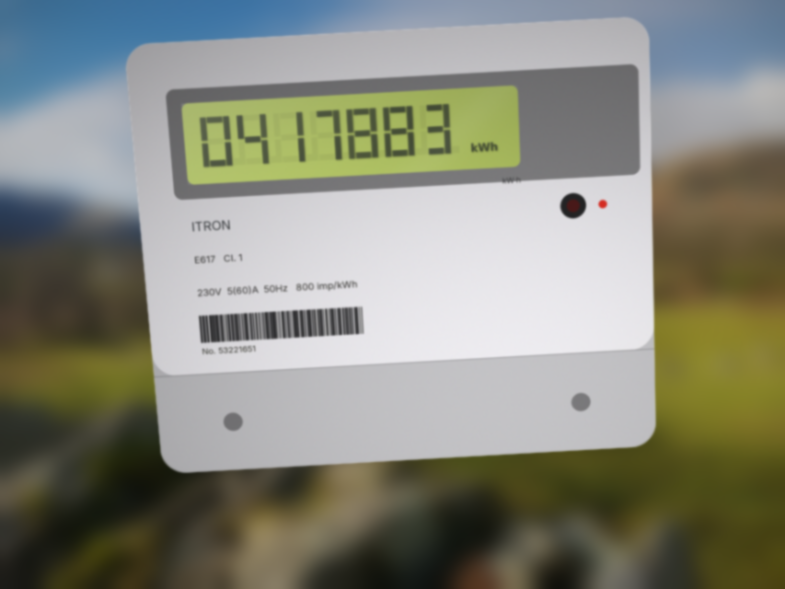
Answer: 417883 kWh
